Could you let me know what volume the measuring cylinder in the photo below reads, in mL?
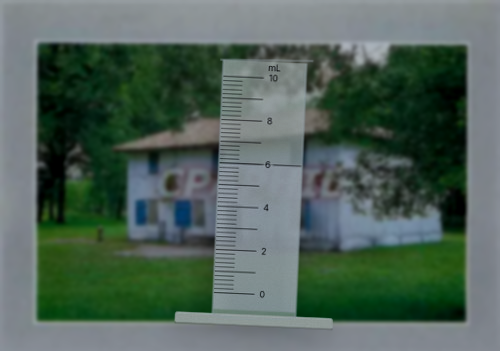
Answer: 6 mL
